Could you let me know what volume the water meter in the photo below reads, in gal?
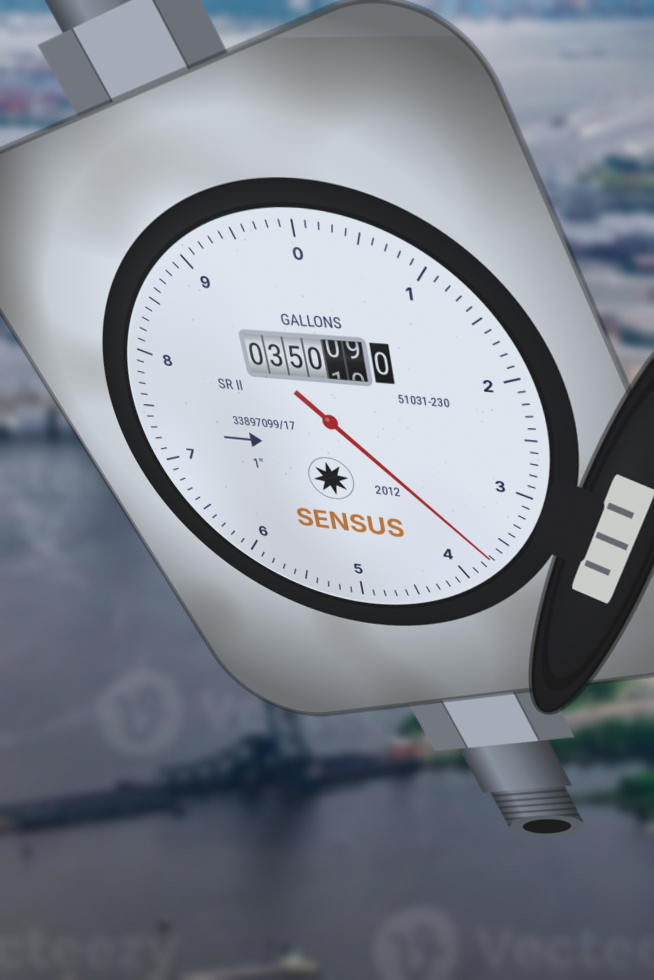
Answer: 350093.7 gal
